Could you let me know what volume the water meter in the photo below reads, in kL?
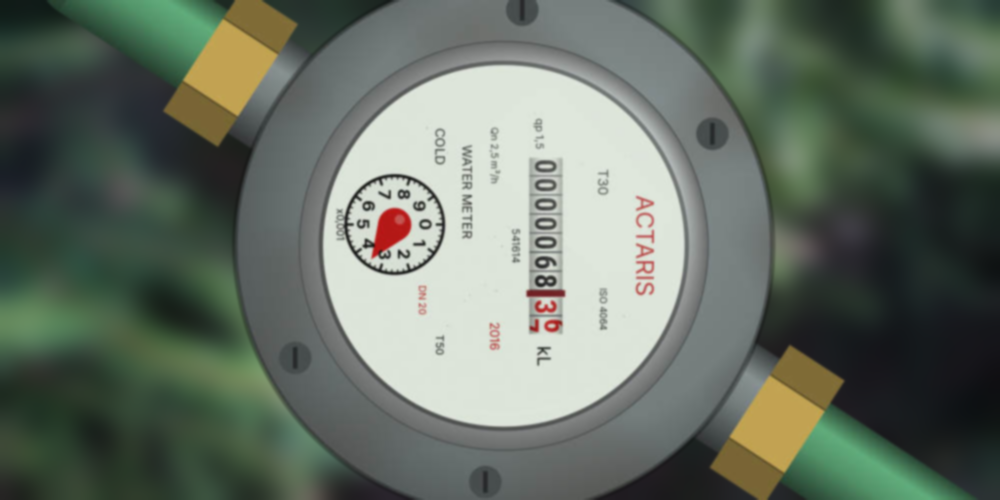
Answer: 68.363 kL
